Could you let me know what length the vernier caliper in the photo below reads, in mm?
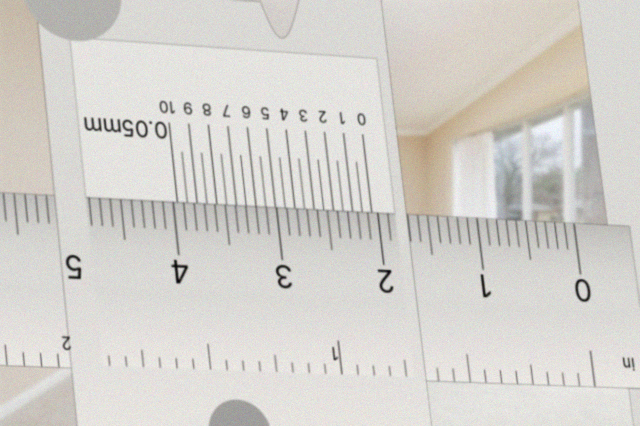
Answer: 20.6 mm
